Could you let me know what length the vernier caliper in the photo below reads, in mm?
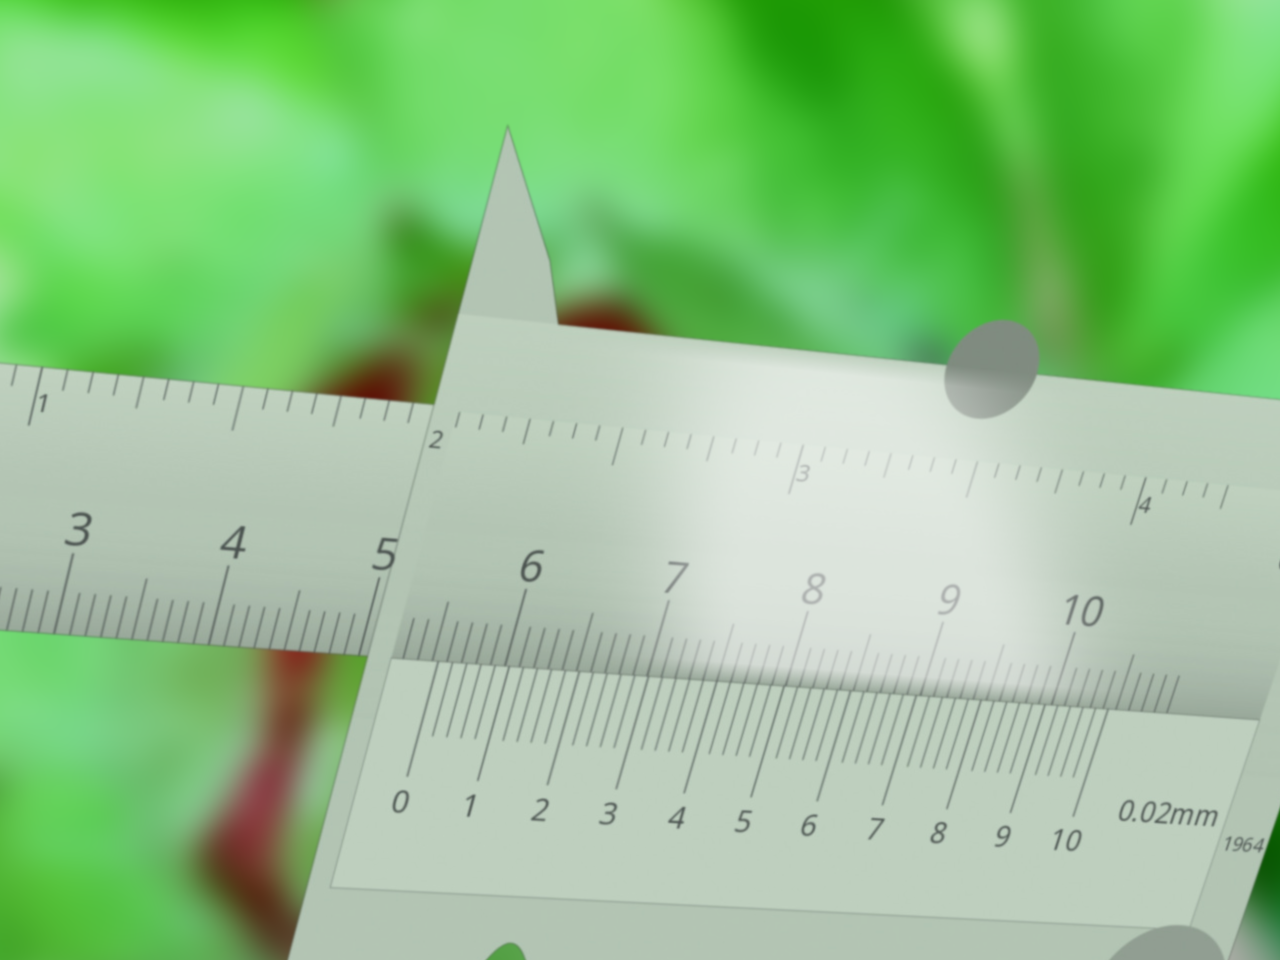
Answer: 55.4 mm
